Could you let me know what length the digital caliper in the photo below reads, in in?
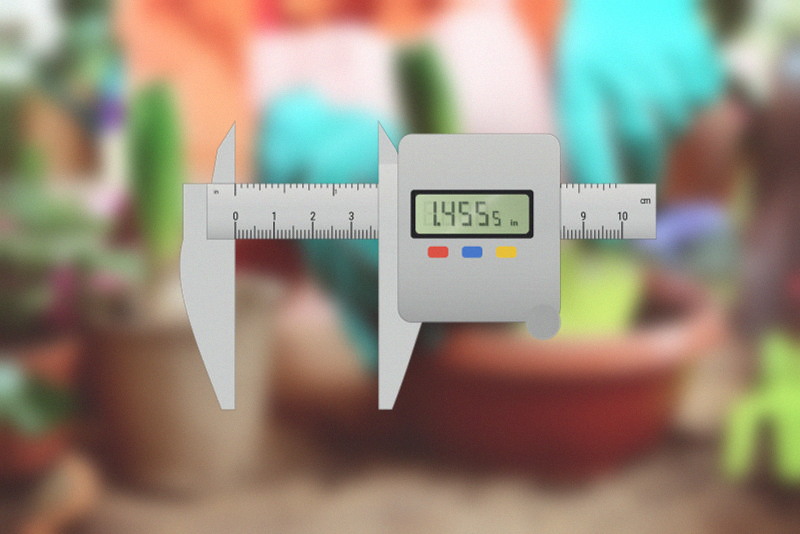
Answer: 1.4555 in
